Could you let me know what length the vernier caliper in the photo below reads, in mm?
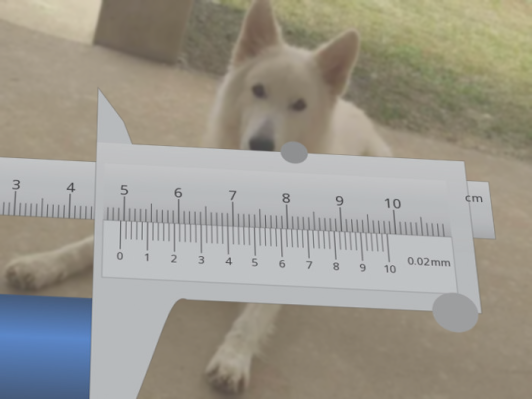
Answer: 49.4 mm
